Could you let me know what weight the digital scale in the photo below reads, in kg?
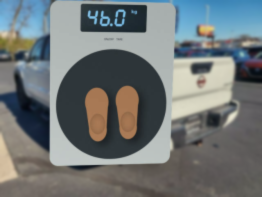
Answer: 46.0 kg
